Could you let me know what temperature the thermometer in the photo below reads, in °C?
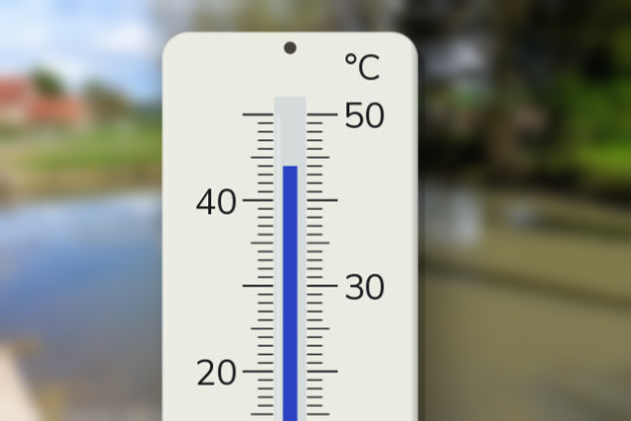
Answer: 44 °C
